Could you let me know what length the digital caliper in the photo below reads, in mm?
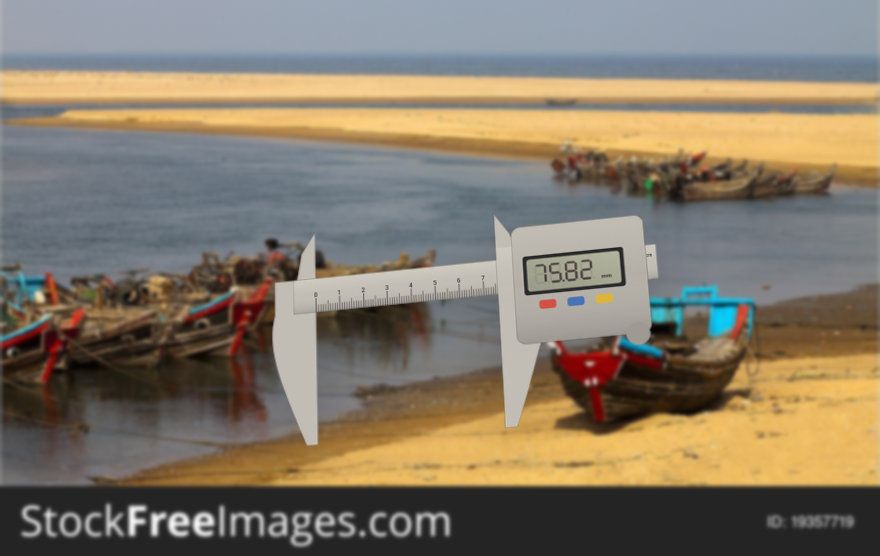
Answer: 75.82 mm
